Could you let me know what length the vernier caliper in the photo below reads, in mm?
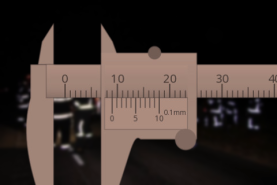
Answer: 9.0 mm
